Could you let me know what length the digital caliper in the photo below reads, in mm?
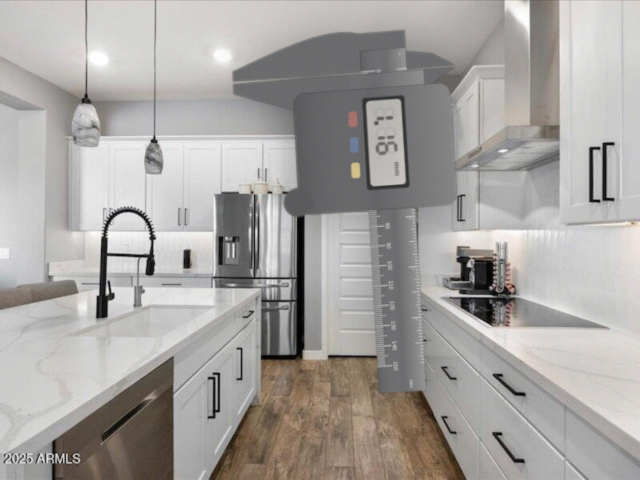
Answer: 1.16 mm
